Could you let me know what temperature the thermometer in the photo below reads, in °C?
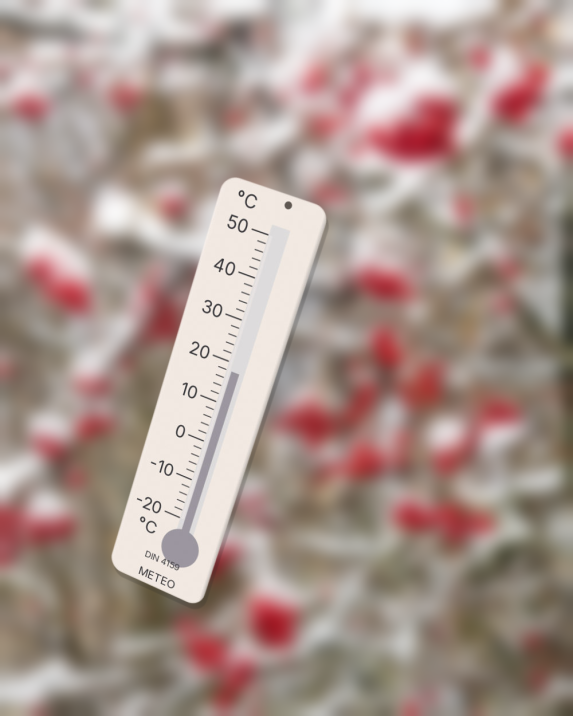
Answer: 18 °C
